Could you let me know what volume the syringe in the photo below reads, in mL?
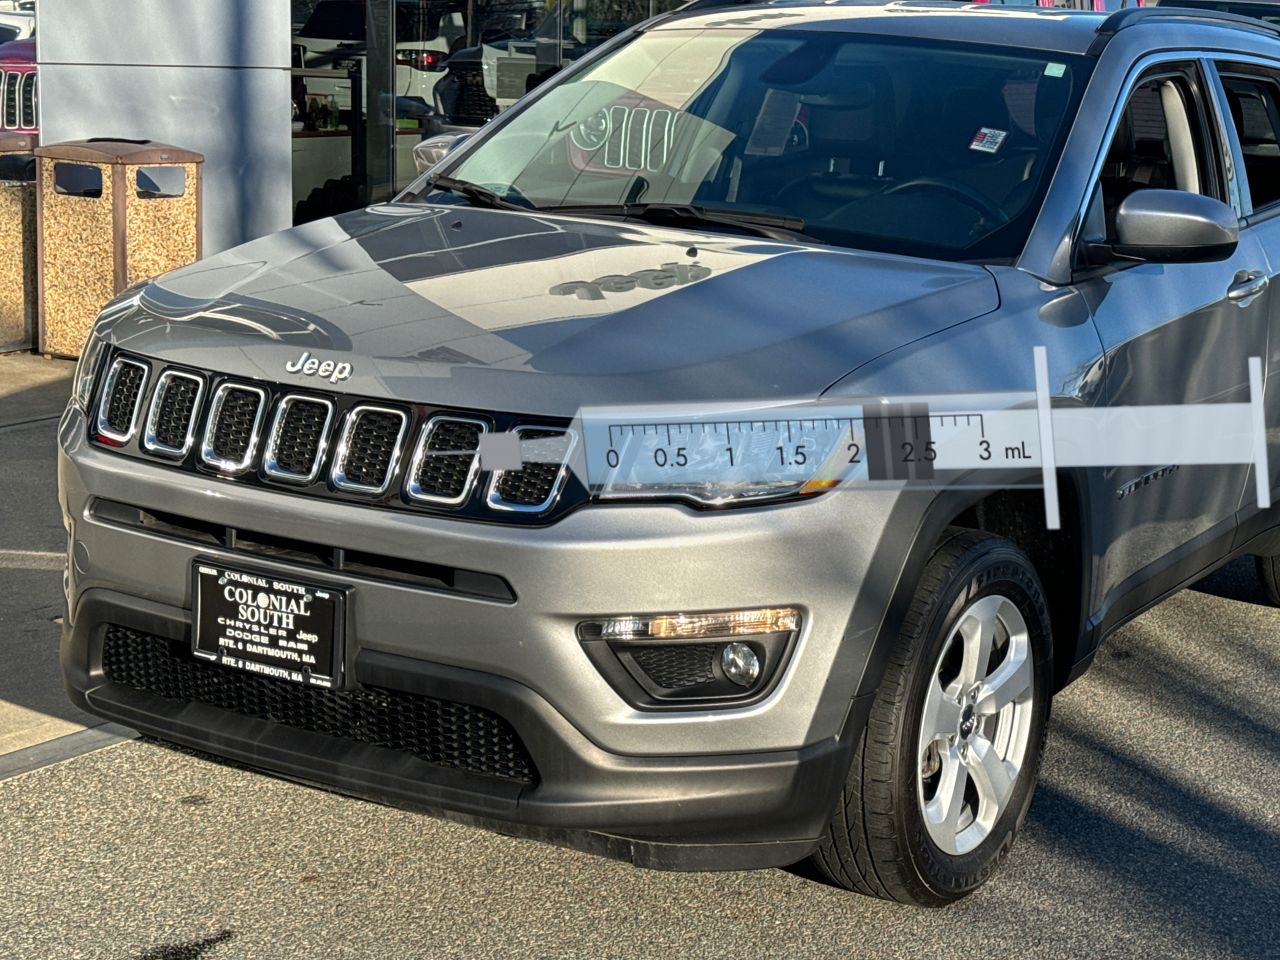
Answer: 2.1 mL
